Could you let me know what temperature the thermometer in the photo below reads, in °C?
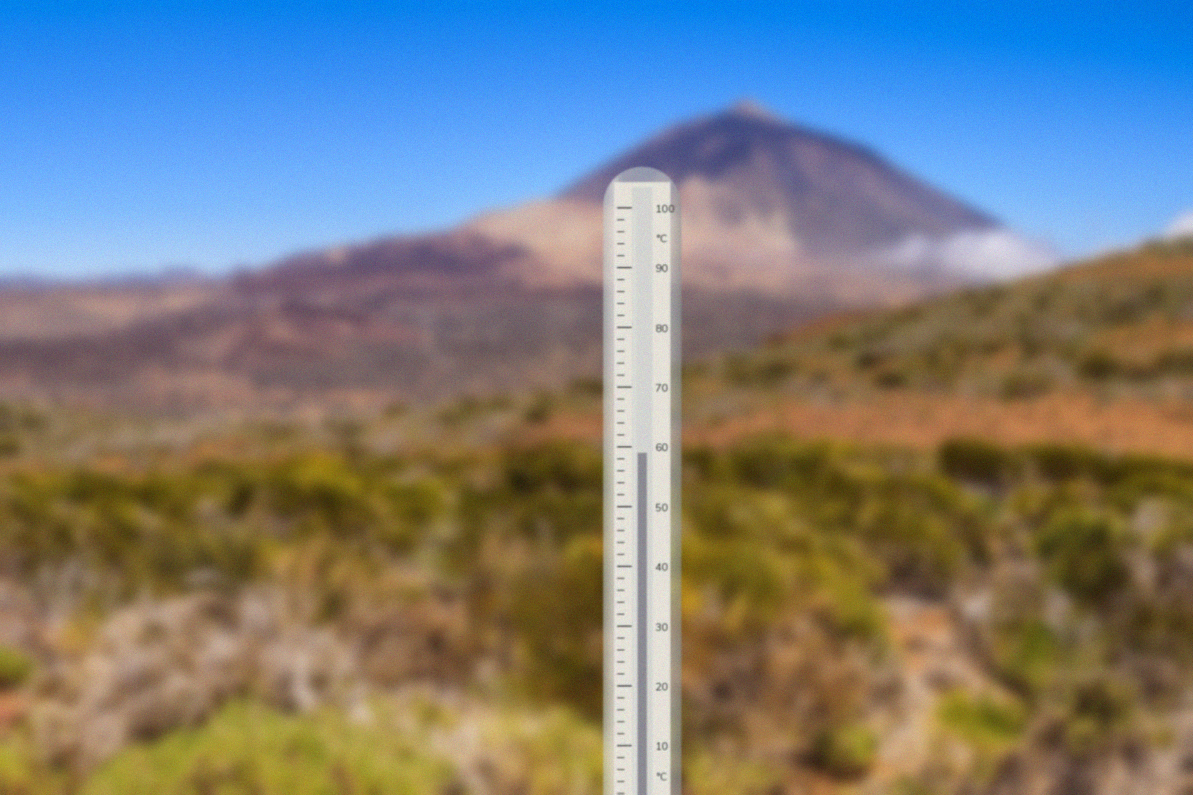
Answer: 59 °C
